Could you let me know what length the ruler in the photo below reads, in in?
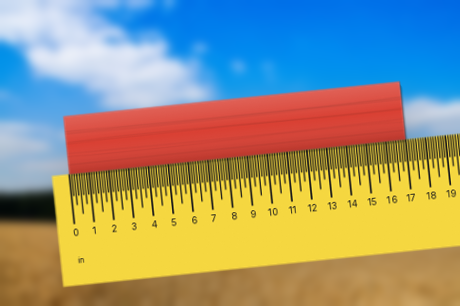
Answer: 17 in
